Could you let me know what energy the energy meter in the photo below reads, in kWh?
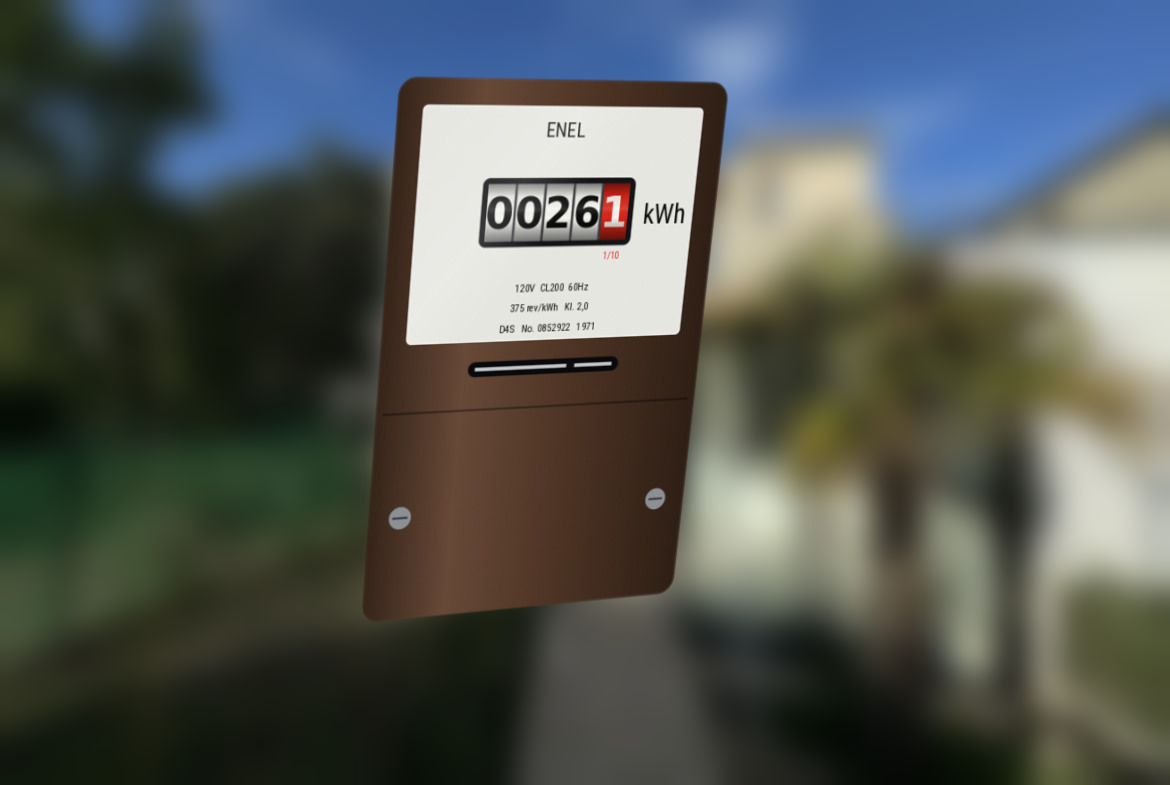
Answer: 26.1 kWh
